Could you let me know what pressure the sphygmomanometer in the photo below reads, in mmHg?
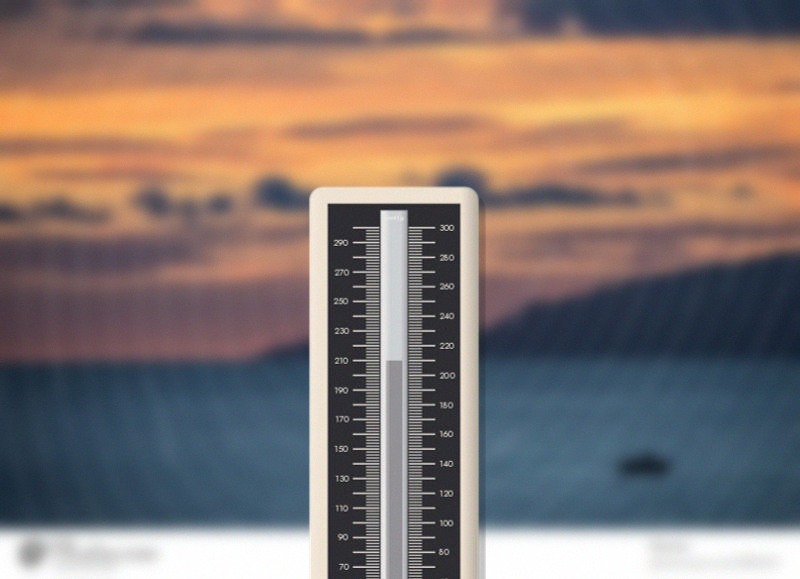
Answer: 210 mmHg
